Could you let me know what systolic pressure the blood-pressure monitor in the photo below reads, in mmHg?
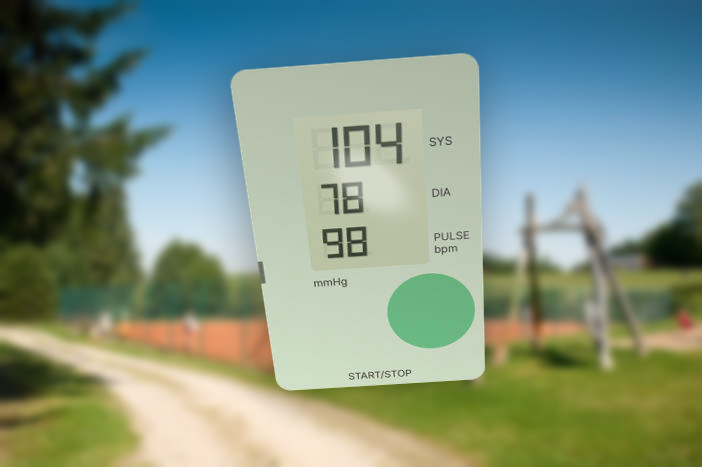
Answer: 104 mmHg
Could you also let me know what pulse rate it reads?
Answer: 98 bpm
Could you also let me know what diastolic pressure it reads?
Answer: 78 mmHg
